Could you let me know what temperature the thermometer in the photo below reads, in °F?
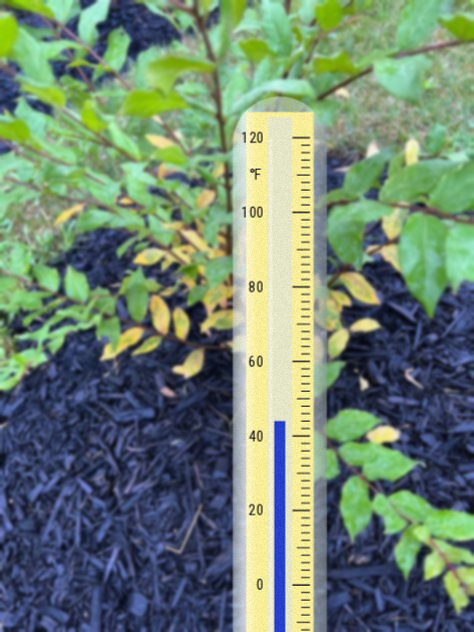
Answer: 44 °F
